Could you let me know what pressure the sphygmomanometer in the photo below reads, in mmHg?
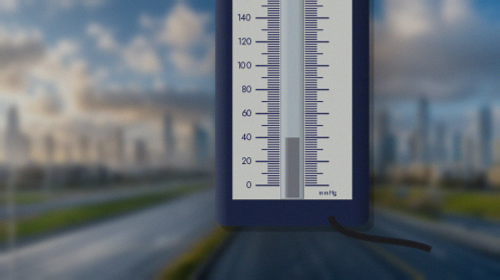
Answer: 40 mmHg
